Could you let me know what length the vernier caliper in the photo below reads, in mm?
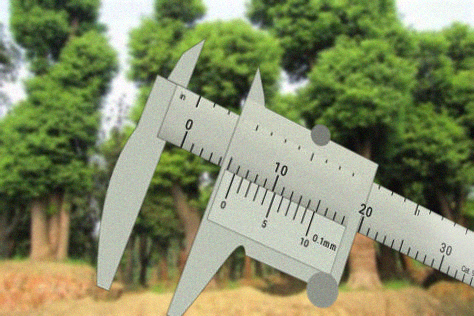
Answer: 5.8 mm
